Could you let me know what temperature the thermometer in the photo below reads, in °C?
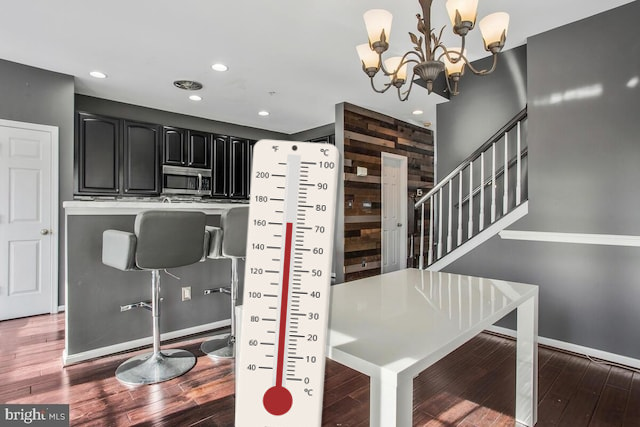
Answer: 72 °C
